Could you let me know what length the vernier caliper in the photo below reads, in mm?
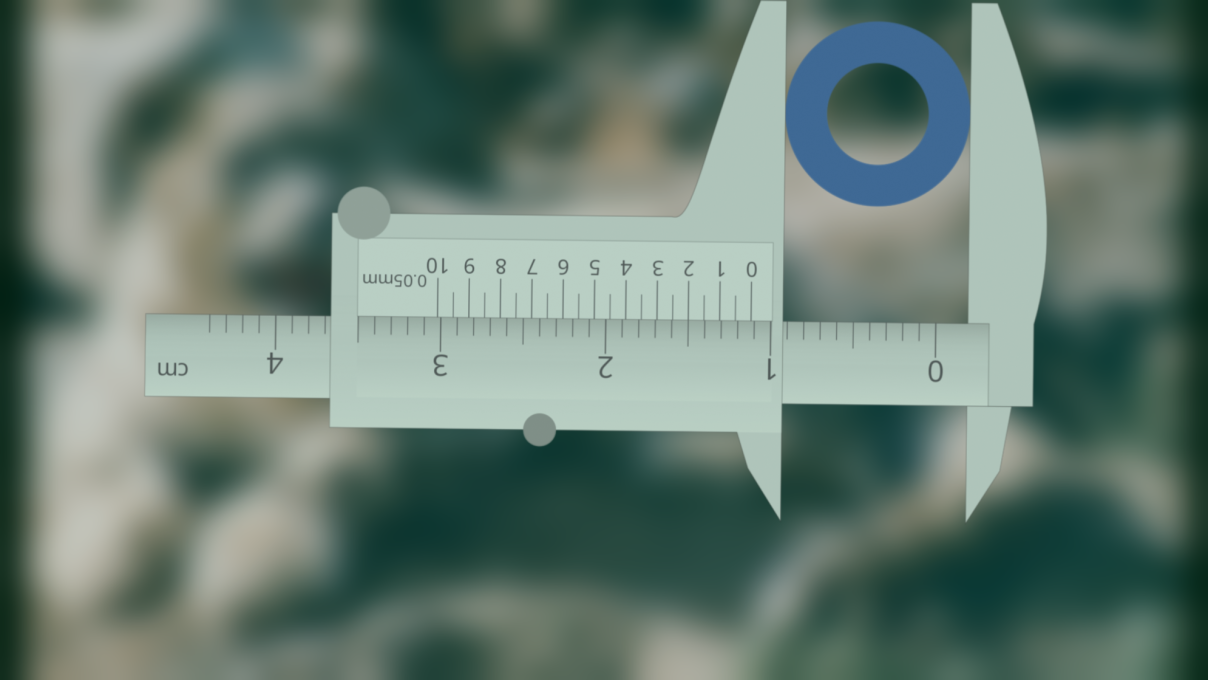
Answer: 11.2 mm
